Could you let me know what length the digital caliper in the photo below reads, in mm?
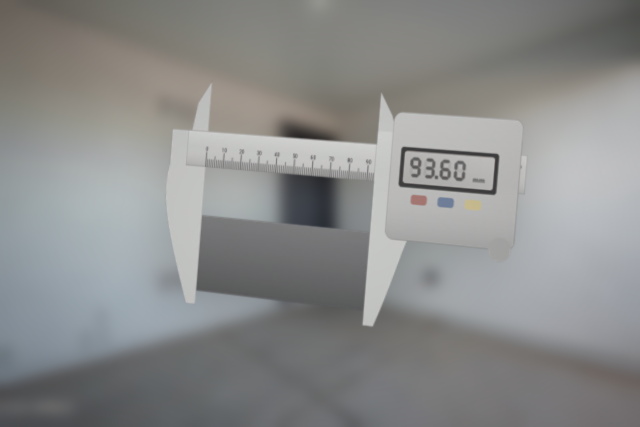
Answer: 93.60 mm
